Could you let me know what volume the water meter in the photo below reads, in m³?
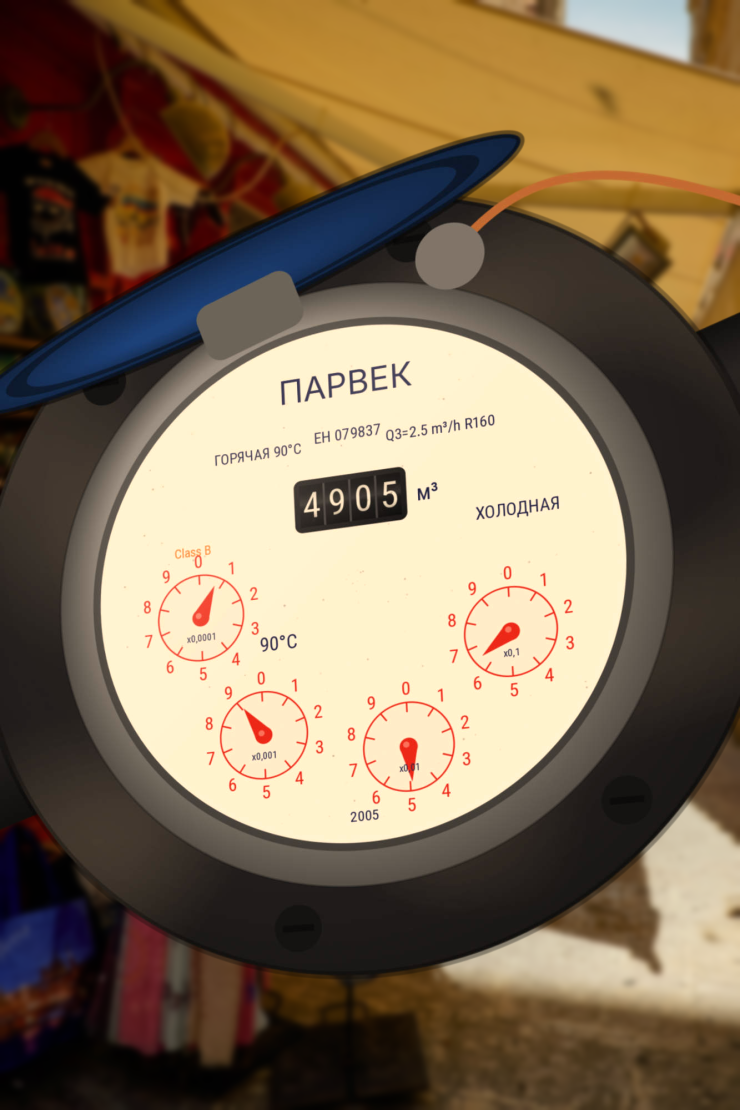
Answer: 4905.6490 m³
